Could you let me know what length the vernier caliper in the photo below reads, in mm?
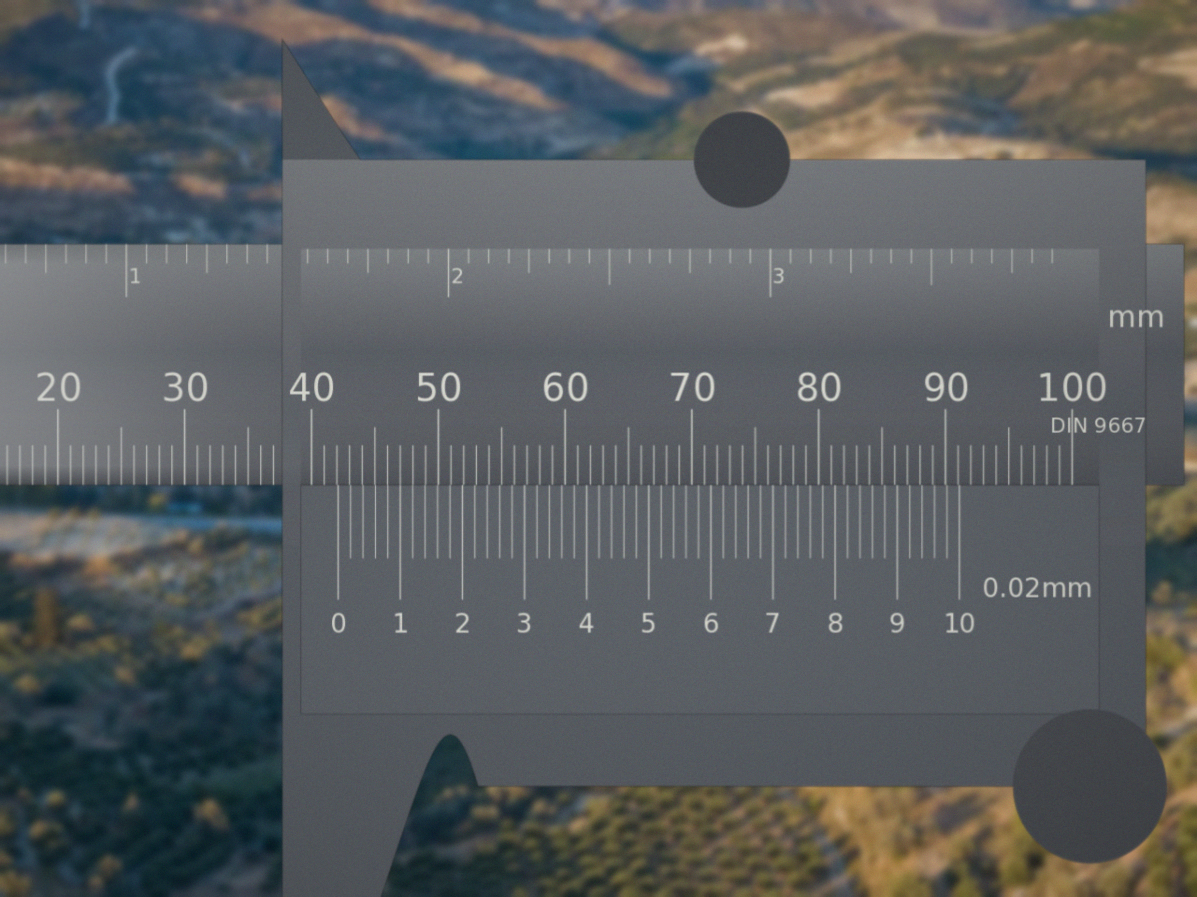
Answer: 42.1 mm
